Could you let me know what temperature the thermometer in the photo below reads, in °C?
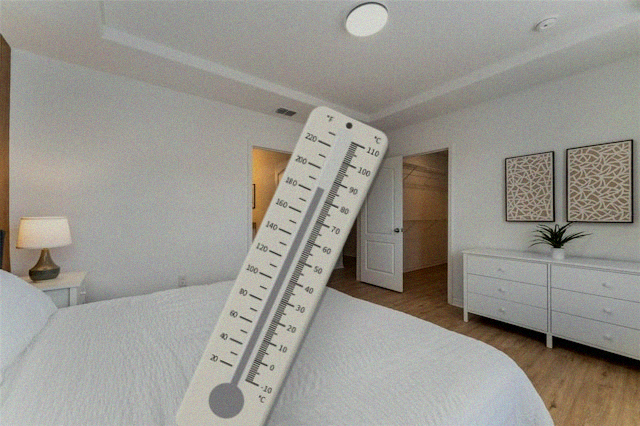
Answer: 85 °C
